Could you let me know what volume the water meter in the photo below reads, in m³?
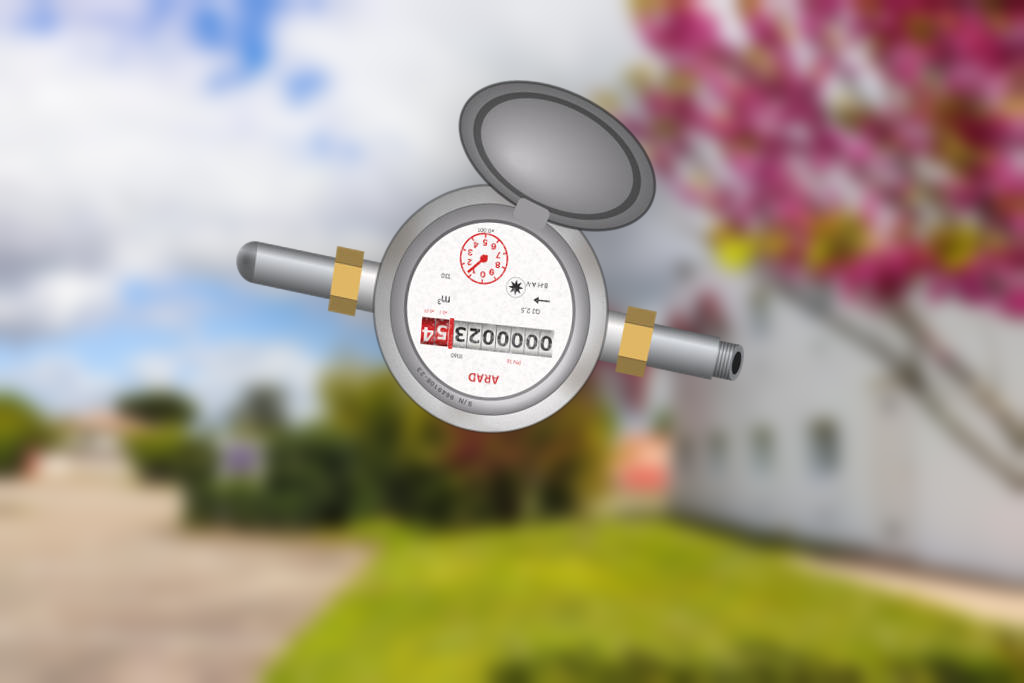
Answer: 23.541 m³
